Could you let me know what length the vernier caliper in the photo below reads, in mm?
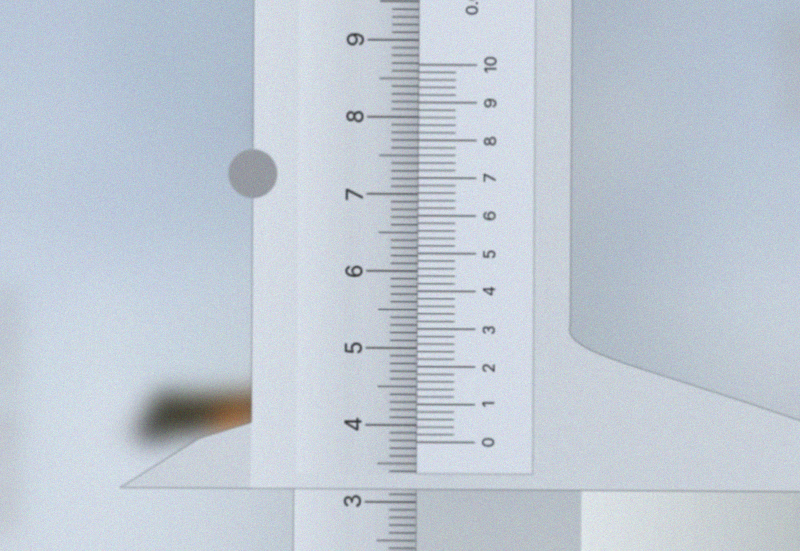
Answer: 37.8 mm
